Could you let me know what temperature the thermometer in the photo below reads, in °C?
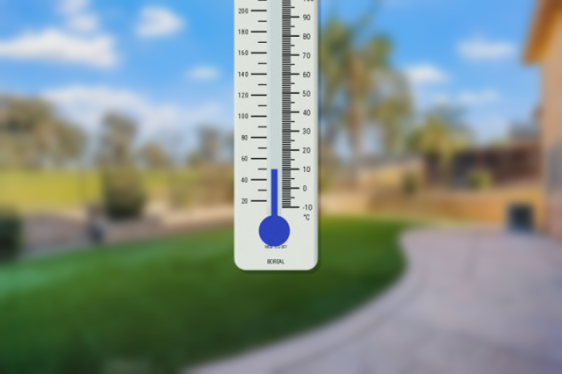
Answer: 10 °C
